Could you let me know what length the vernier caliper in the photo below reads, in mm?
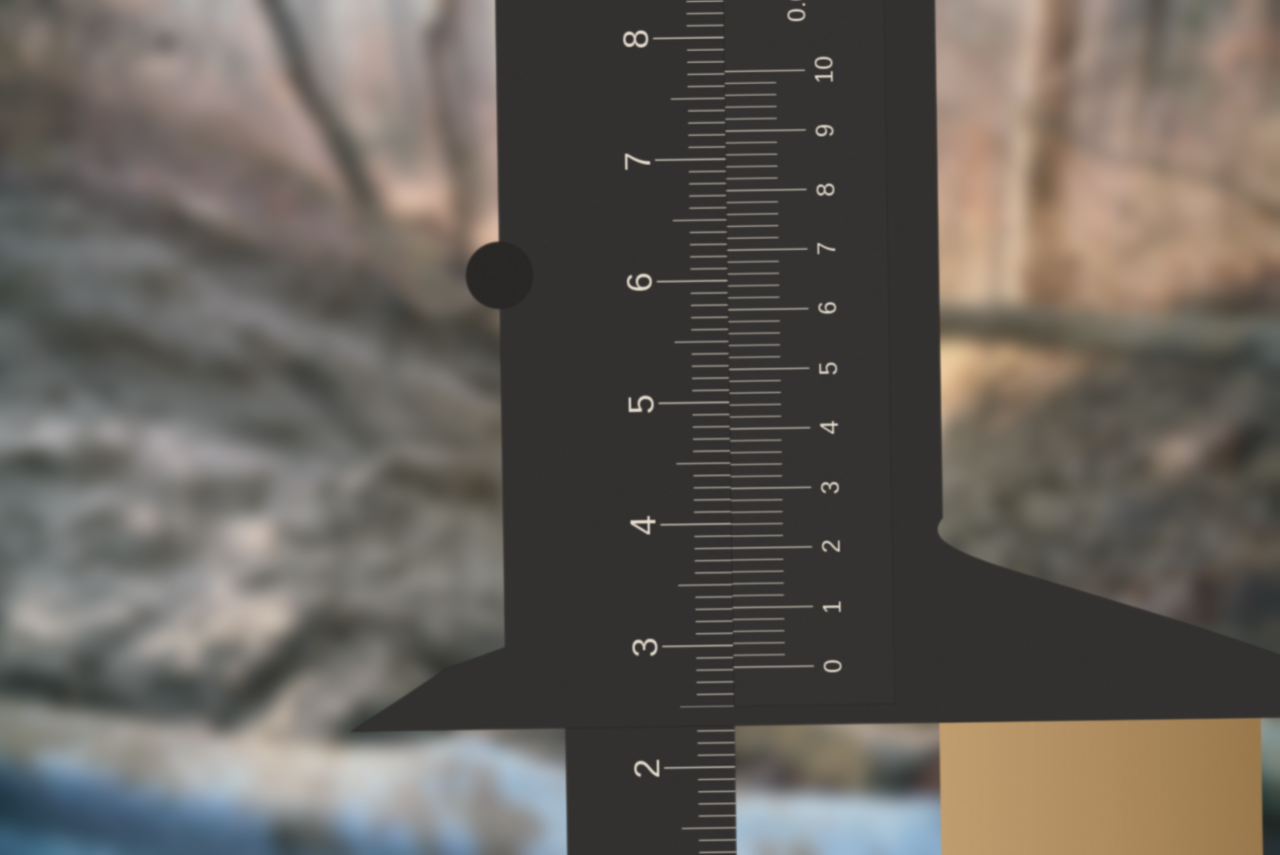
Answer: 28.2 mm
